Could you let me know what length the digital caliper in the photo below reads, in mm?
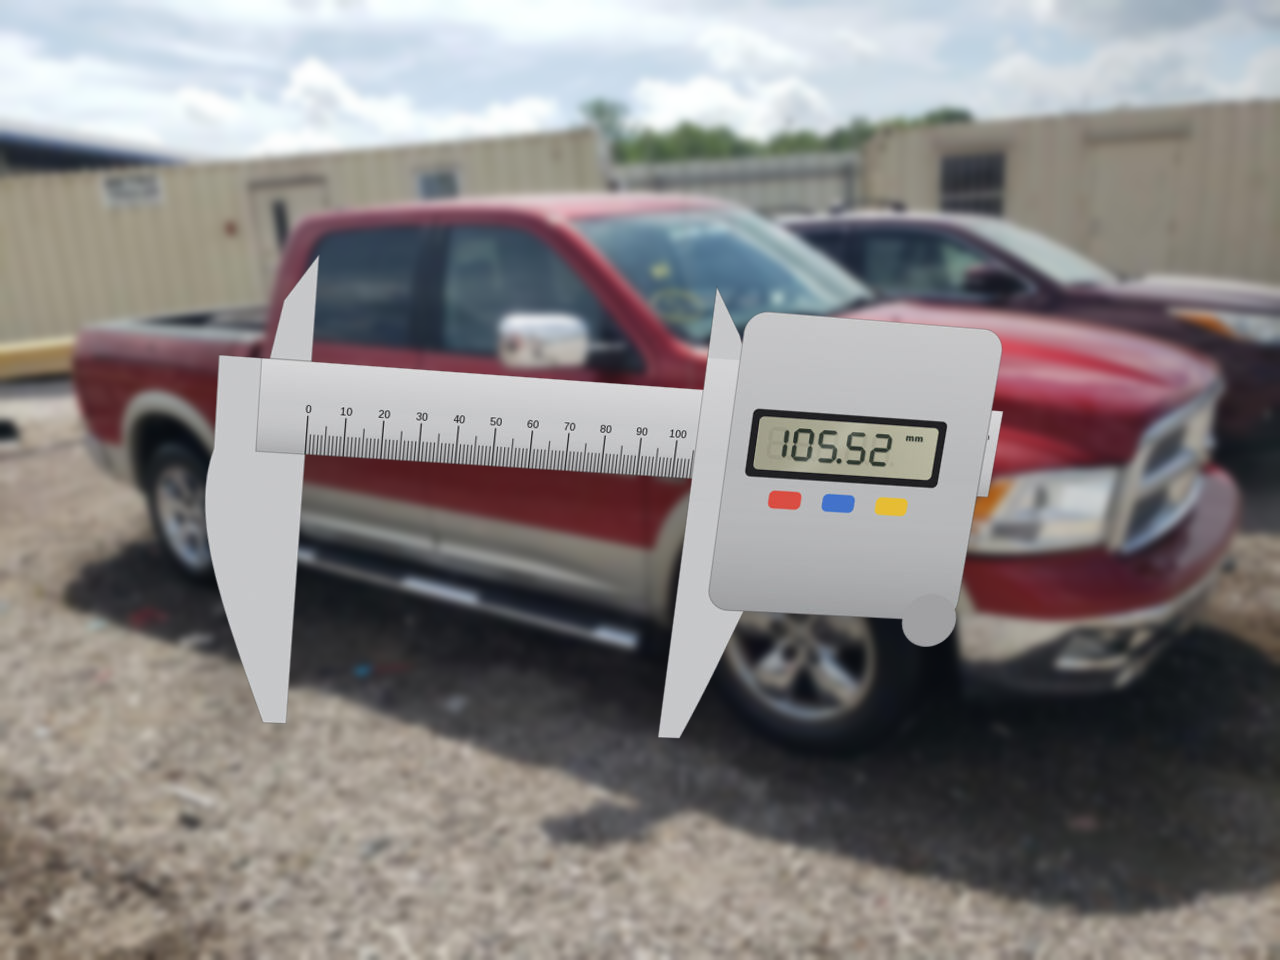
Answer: 105.52 mm
